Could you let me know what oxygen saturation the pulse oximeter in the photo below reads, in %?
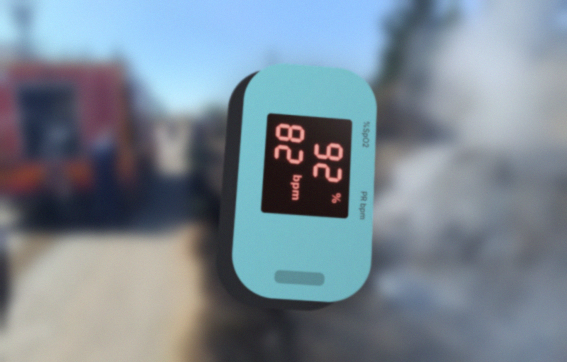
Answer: 92 %
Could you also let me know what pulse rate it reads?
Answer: 82 bpm
